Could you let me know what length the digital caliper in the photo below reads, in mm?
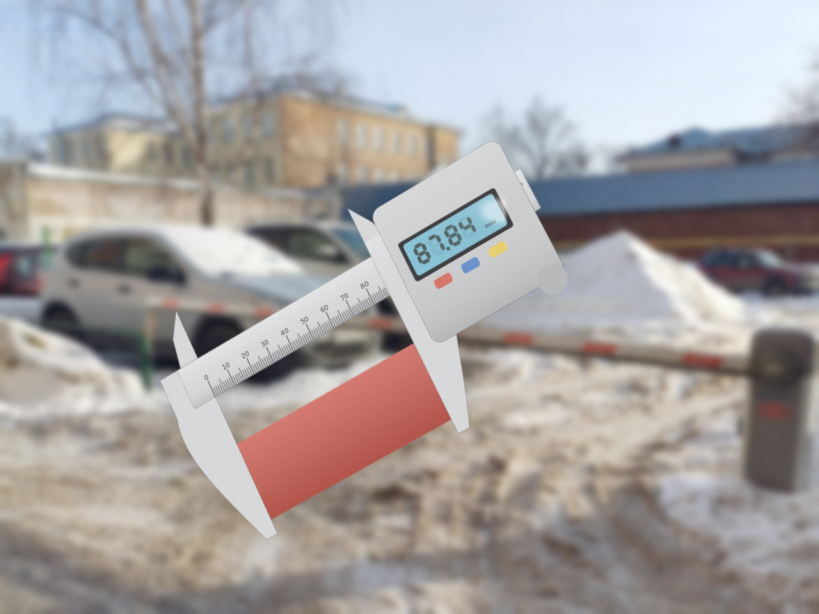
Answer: 87.84 mm
